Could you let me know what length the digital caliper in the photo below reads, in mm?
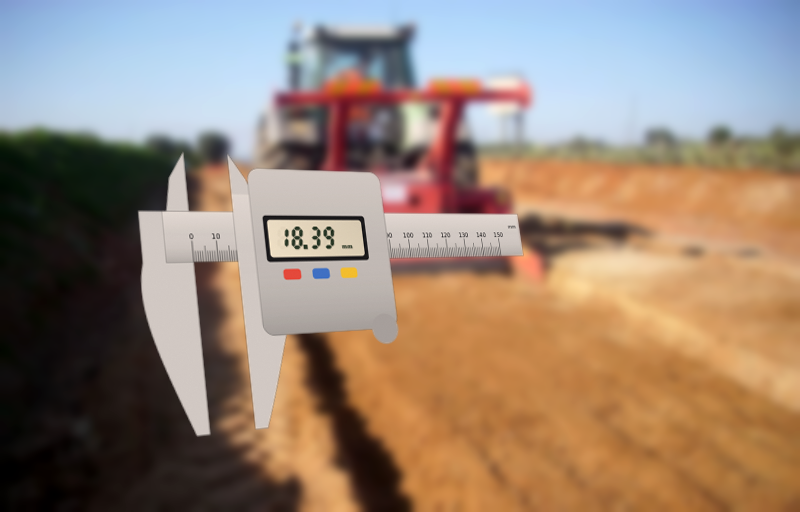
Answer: 18.39 mm
